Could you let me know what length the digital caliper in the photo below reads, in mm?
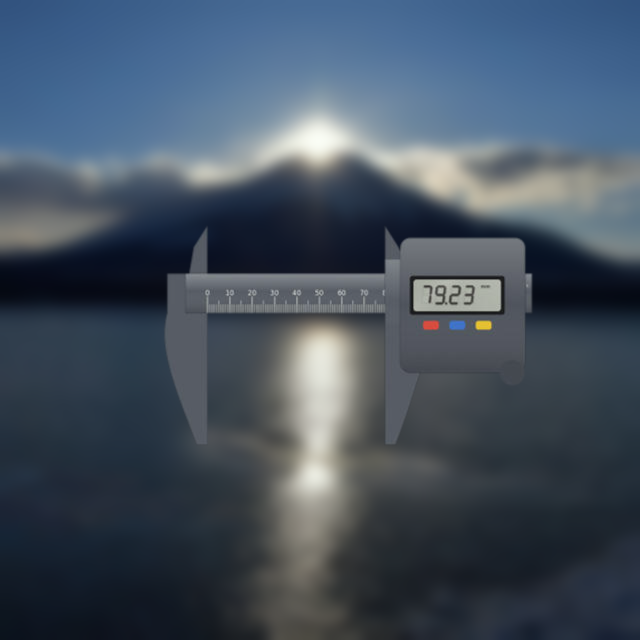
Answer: 79.23 mm
